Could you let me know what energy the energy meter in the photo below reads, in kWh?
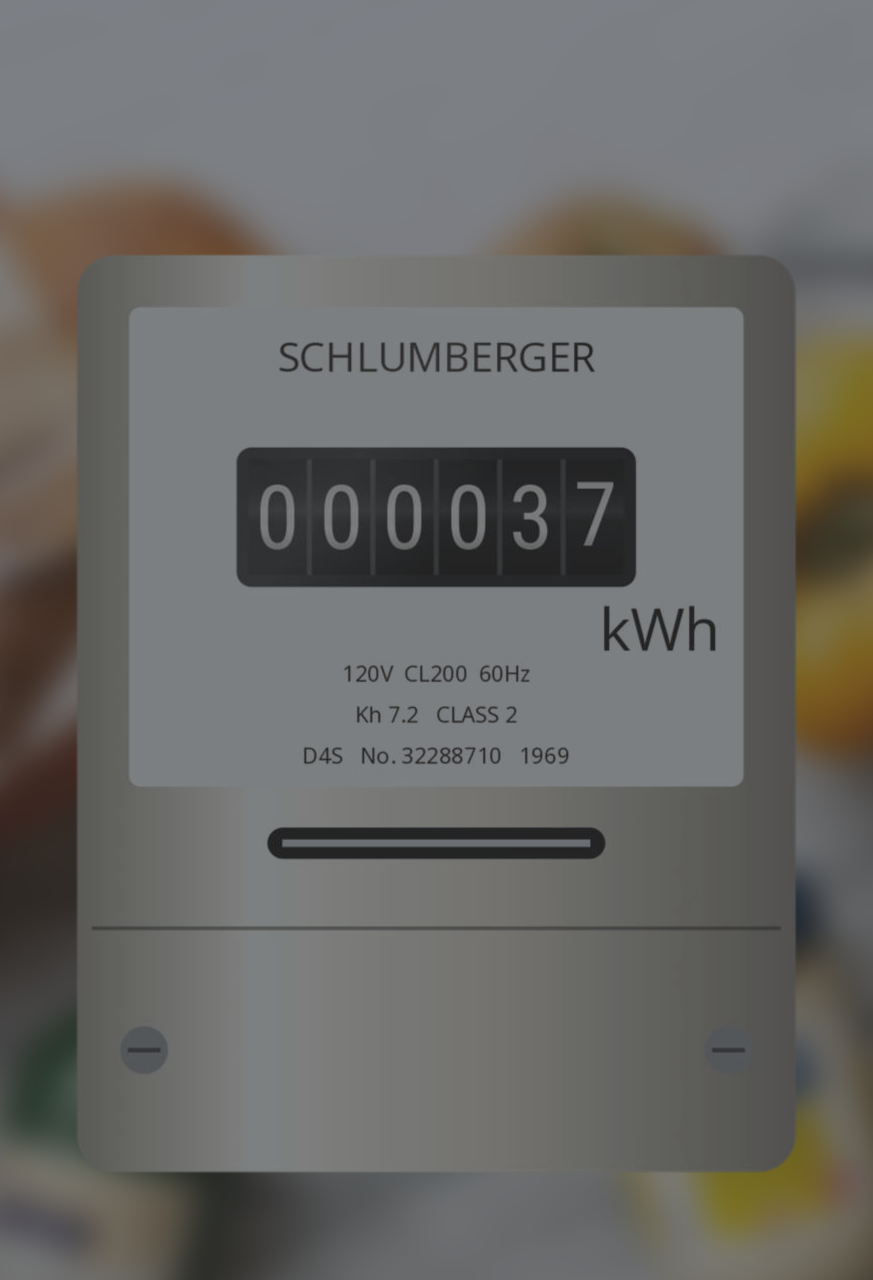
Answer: 37 kWh
